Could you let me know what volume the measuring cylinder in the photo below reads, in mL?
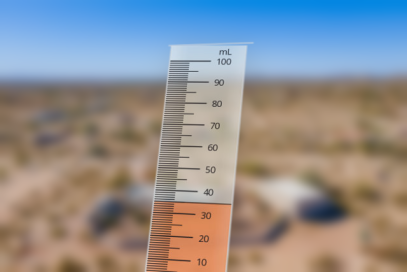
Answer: 35 mL
